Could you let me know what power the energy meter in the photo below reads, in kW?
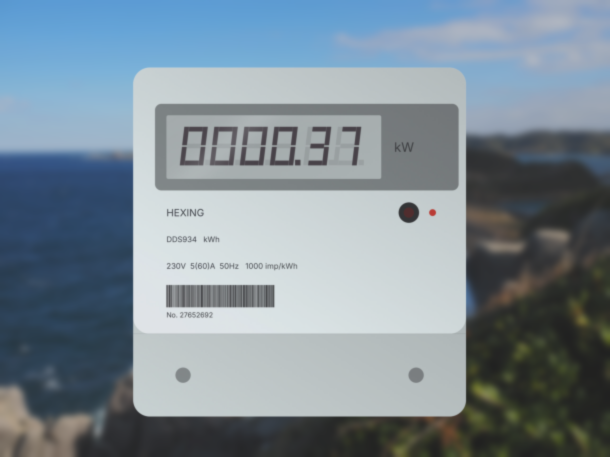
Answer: 0.37 kW
